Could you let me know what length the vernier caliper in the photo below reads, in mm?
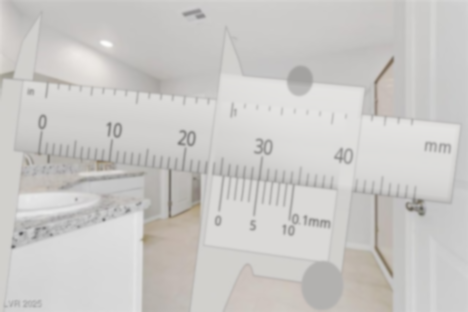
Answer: 25.4 mm
